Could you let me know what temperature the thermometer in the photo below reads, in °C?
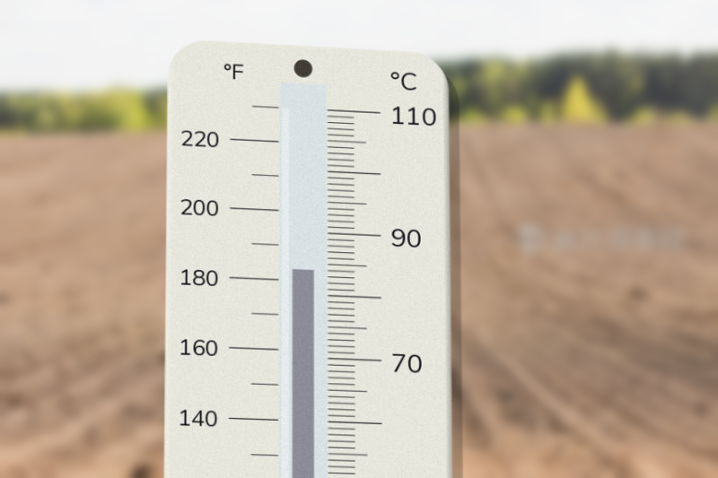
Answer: 84 °C
